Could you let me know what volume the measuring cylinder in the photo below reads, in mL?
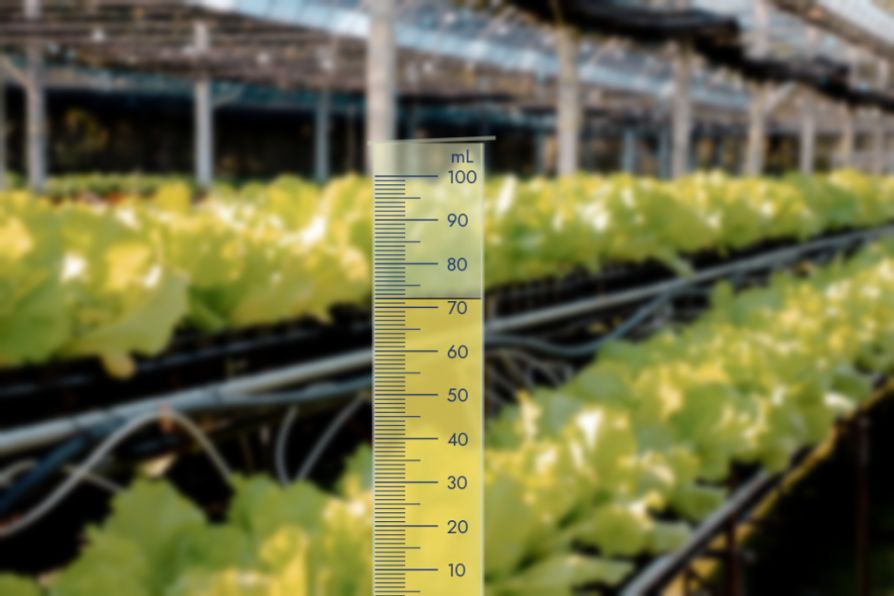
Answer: 72 mL
